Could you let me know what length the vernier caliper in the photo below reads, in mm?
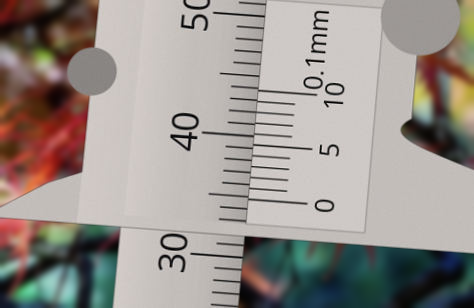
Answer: 34.8 mm
